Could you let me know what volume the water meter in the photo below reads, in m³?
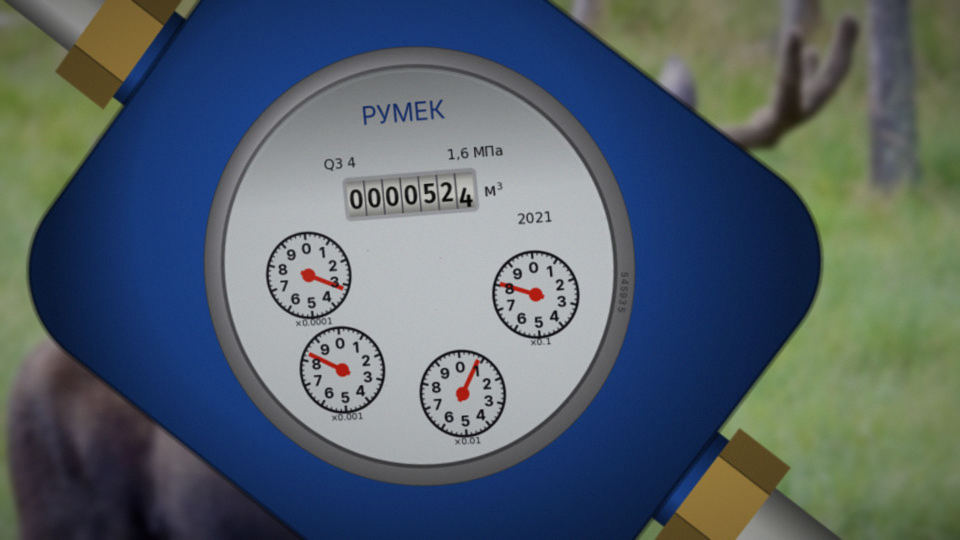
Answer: 523.8083 m³
